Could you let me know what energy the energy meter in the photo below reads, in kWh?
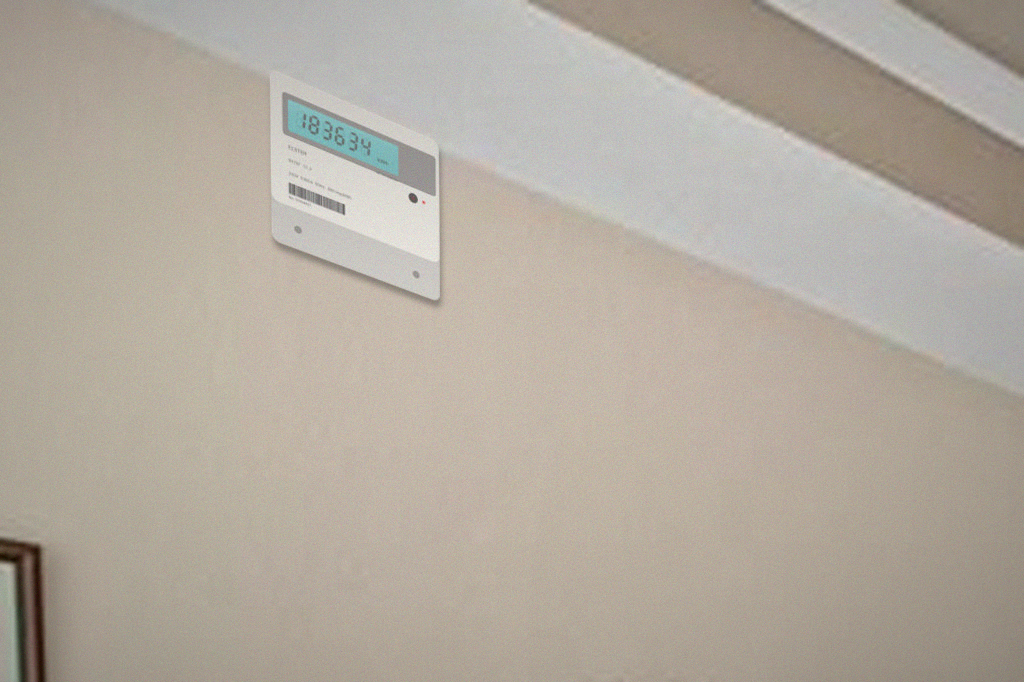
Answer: 183634 kWh
